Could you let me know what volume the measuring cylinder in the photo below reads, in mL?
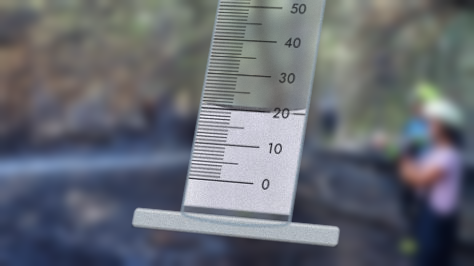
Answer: 20 mL
